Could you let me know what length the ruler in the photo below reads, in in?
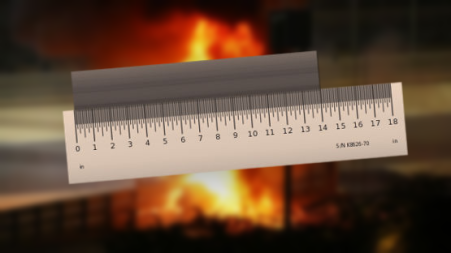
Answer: 14 in
